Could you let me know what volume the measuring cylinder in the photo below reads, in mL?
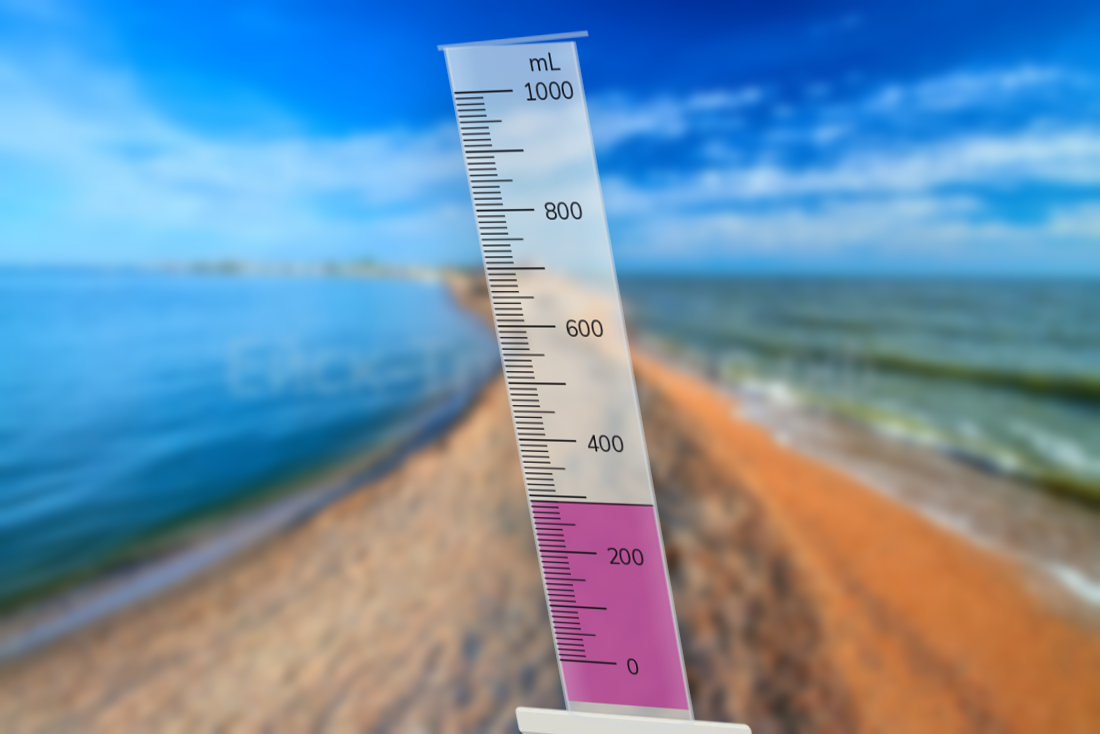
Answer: 290 mL
